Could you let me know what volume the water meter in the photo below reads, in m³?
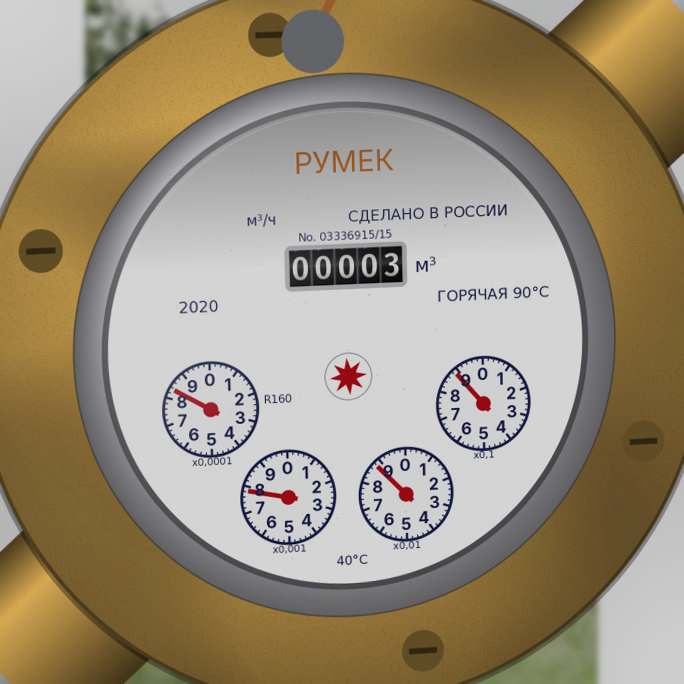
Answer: 3.8878 m³
